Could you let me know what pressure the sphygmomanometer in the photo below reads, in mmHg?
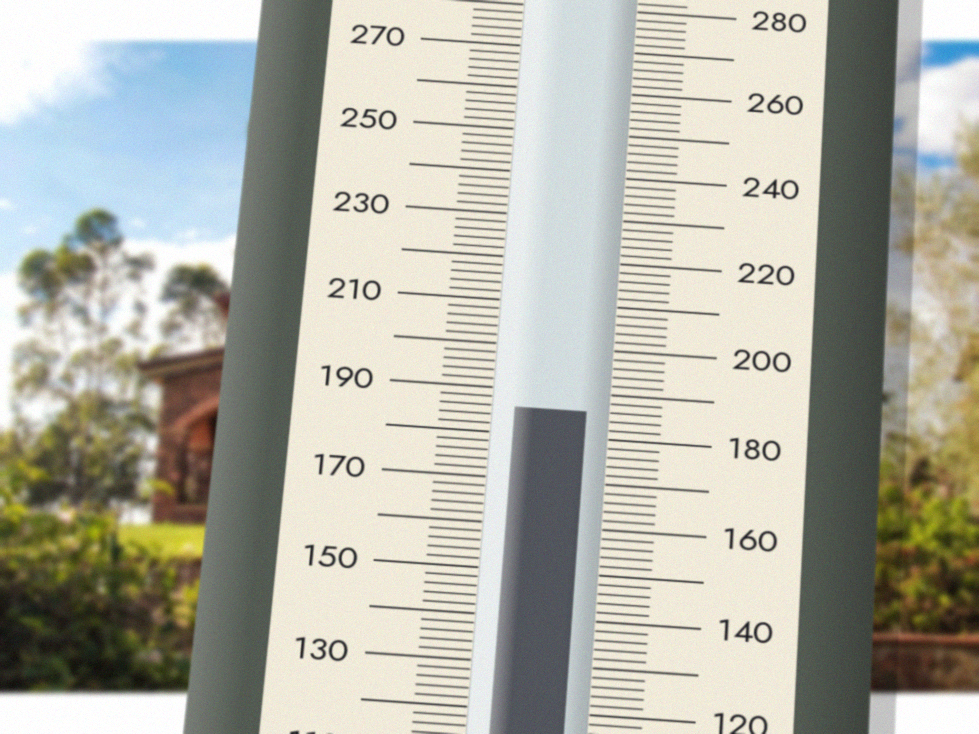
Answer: 186 mmHg
